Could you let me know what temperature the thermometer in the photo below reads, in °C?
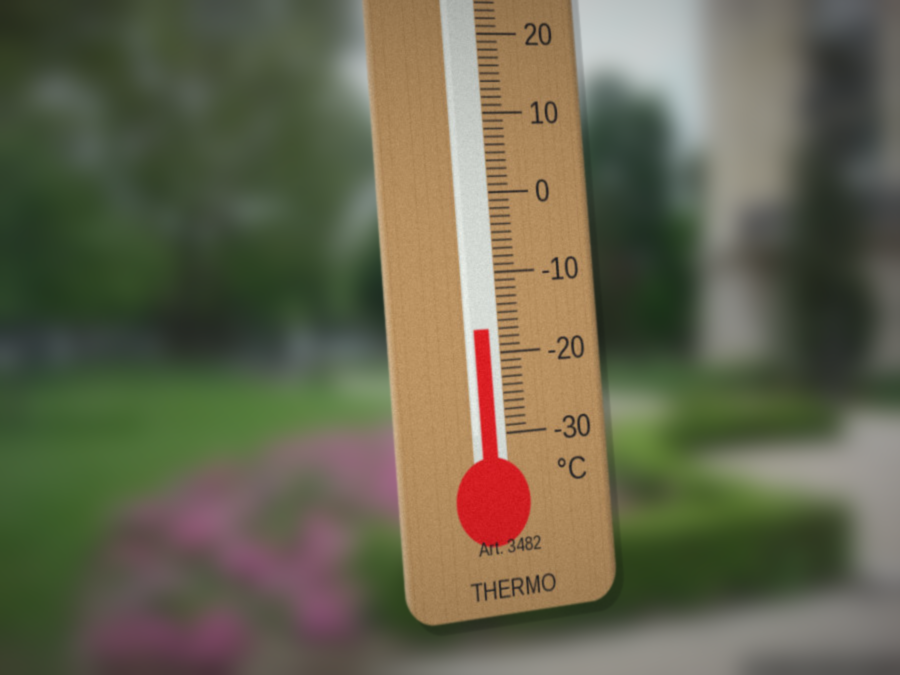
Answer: -17 °C
